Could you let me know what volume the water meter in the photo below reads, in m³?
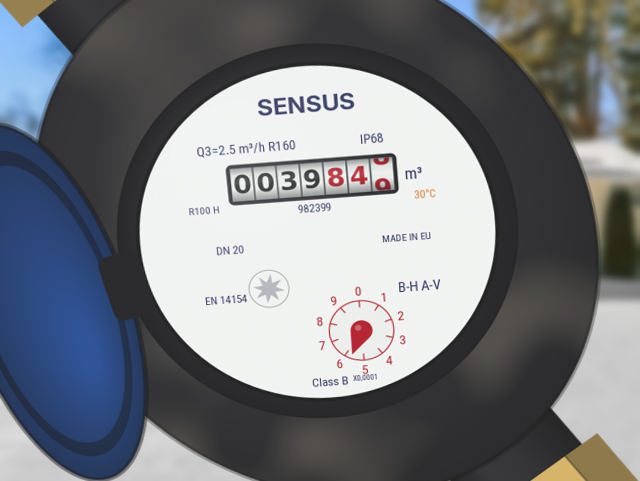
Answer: 39.8485 m³
